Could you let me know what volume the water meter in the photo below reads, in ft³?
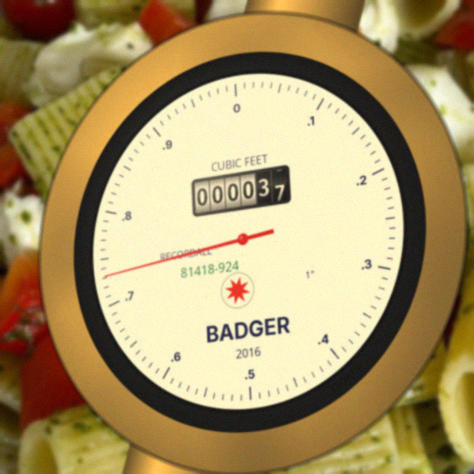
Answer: 36.73 ft³
